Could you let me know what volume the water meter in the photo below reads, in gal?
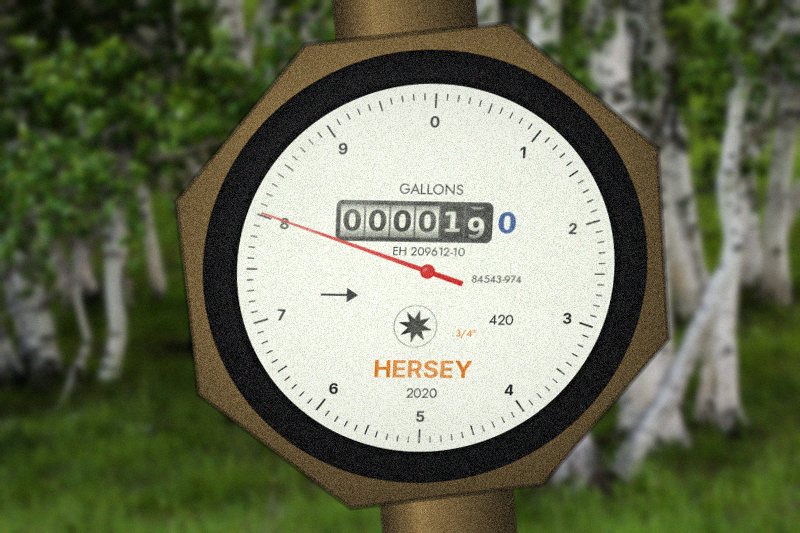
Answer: 188.0 gal
